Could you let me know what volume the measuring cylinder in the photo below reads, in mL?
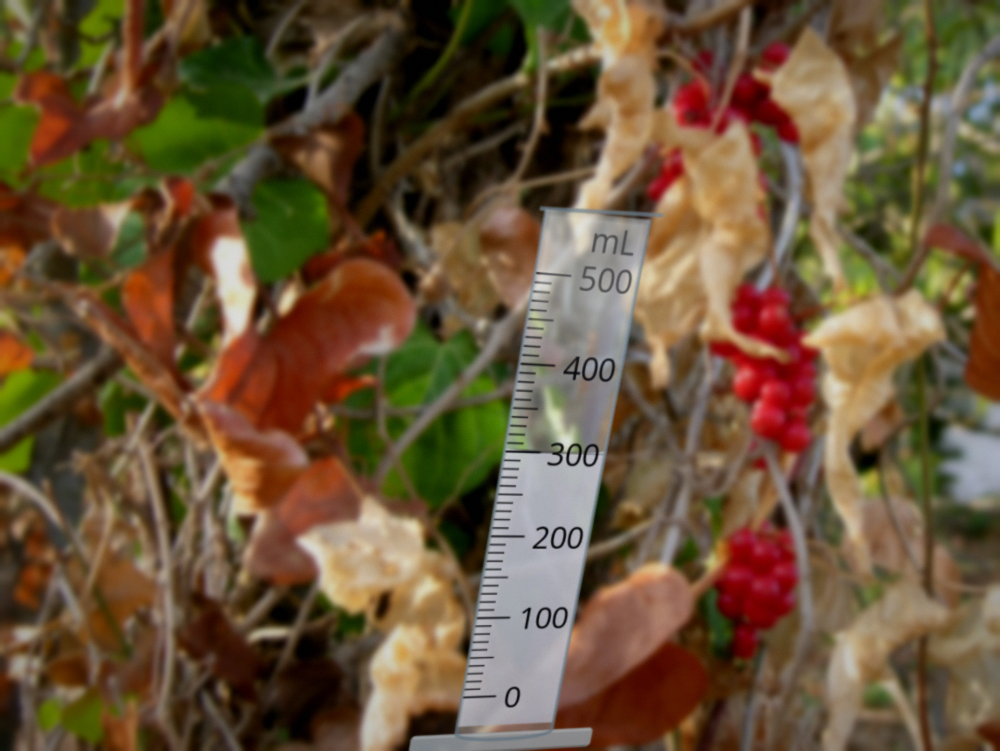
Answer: 300 mL
